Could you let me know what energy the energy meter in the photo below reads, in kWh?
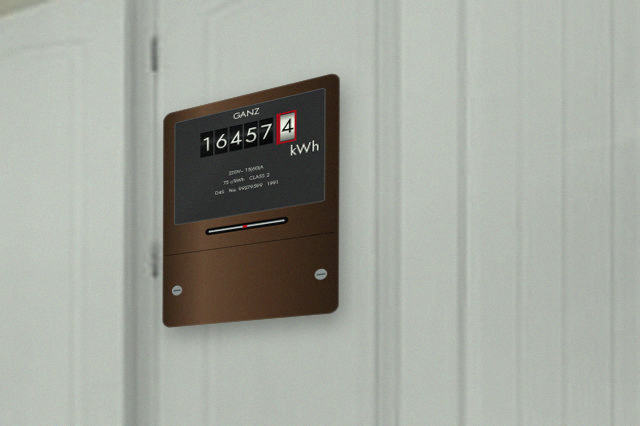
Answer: 16457.4 kWh
